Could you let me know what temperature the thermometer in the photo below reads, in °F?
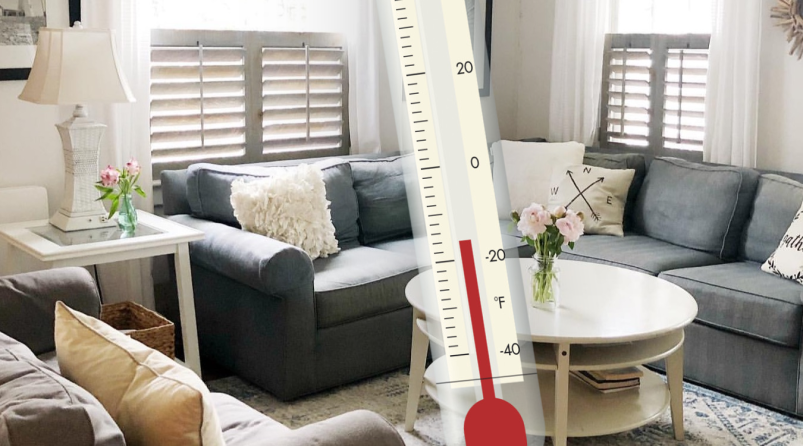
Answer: -16 °F
